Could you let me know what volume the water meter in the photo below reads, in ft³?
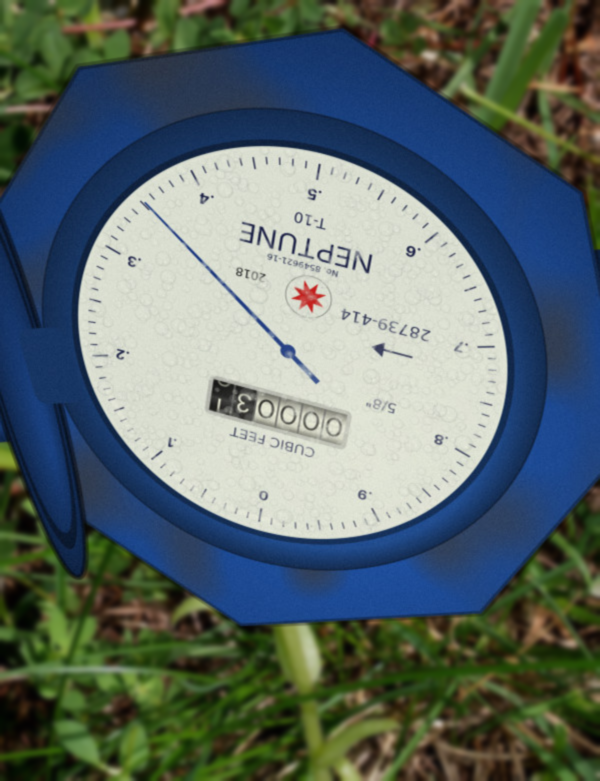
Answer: 31.35 ft³
